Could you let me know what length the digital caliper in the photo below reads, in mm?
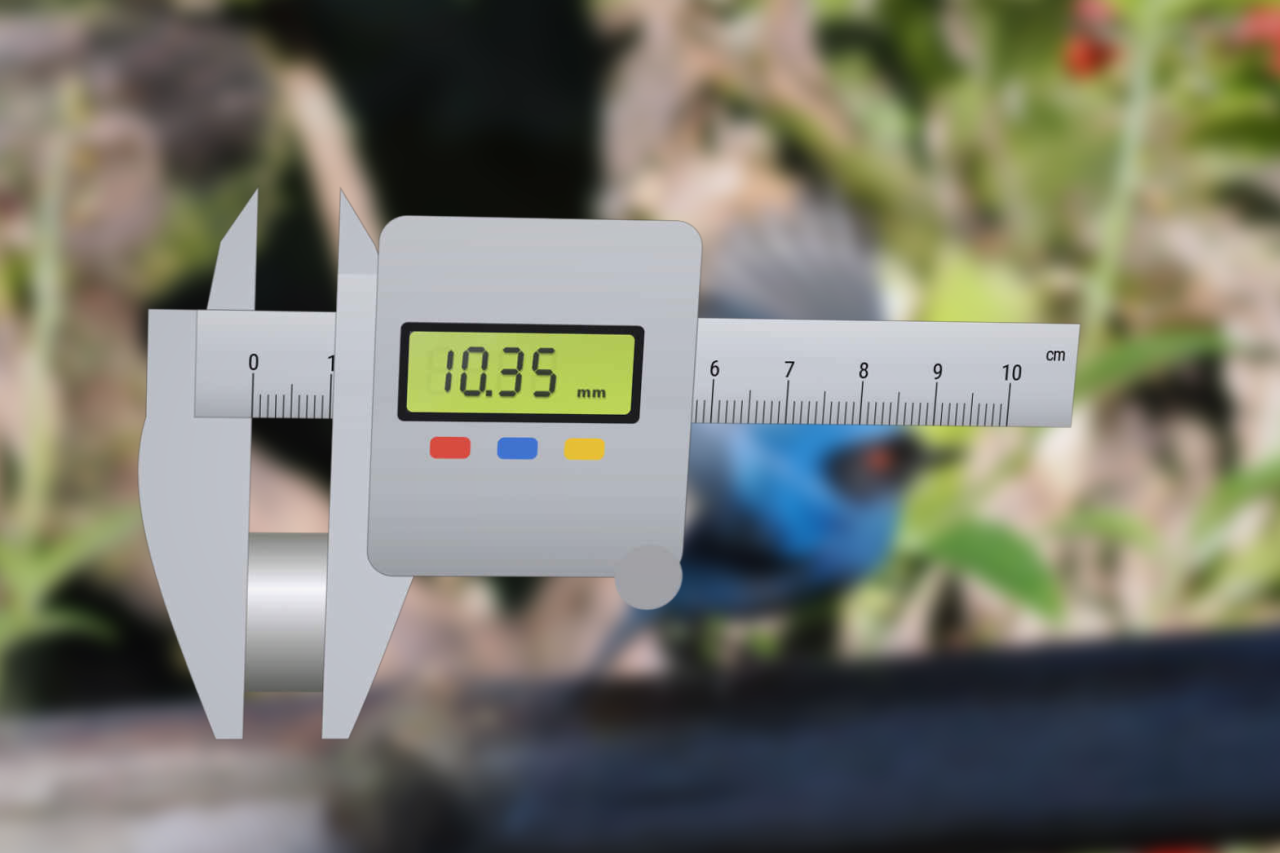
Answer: 10.35 mm
